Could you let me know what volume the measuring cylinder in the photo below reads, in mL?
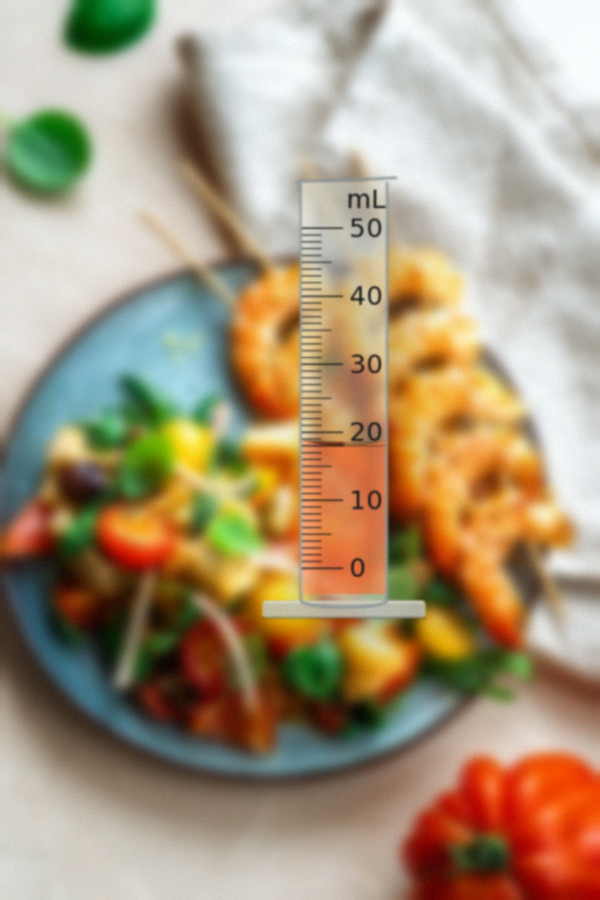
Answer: 18 mL
